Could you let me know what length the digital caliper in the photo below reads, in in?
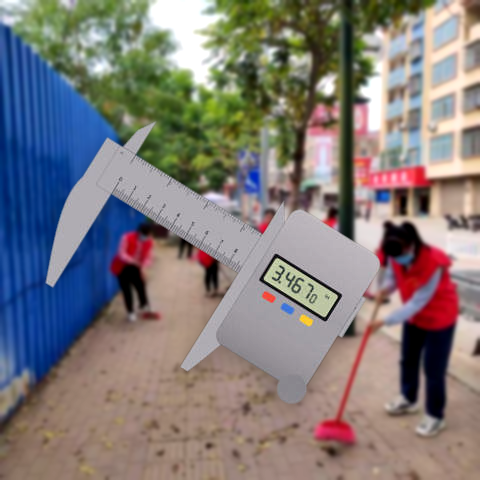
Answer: 3.4670 in
